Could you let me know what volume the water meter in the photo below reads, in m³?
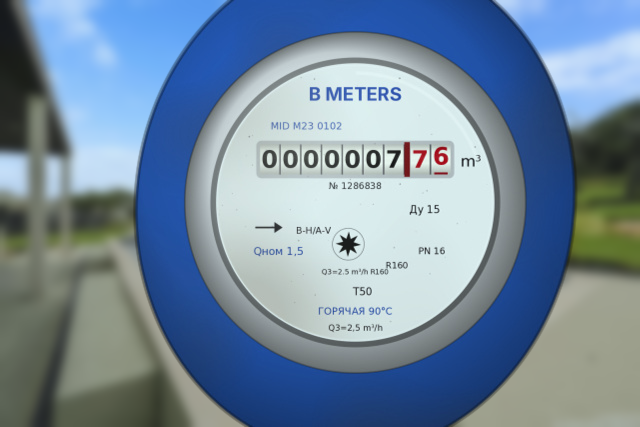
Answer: 7.76 m³
